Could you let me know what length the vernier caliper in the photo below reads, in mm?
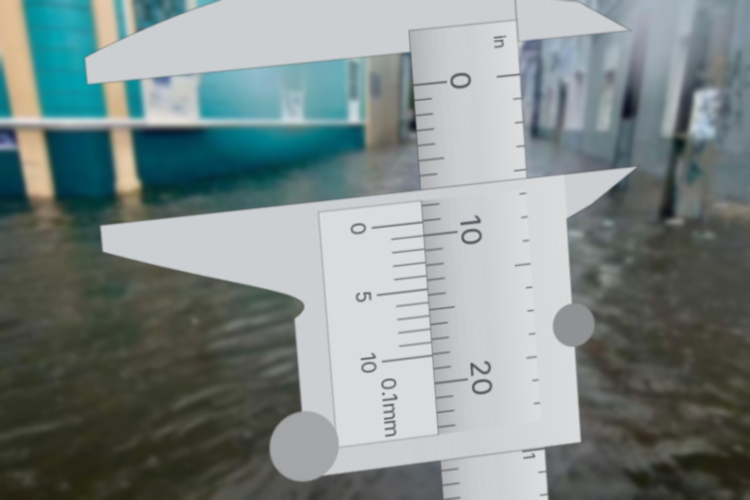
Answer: 9.1 mm
